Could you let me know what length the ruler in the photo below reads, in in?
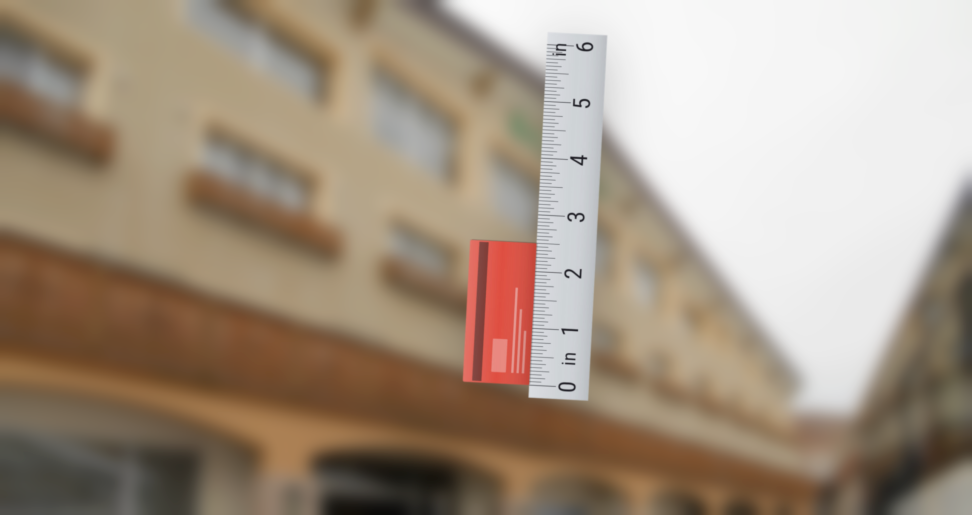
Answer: 2.5 in
